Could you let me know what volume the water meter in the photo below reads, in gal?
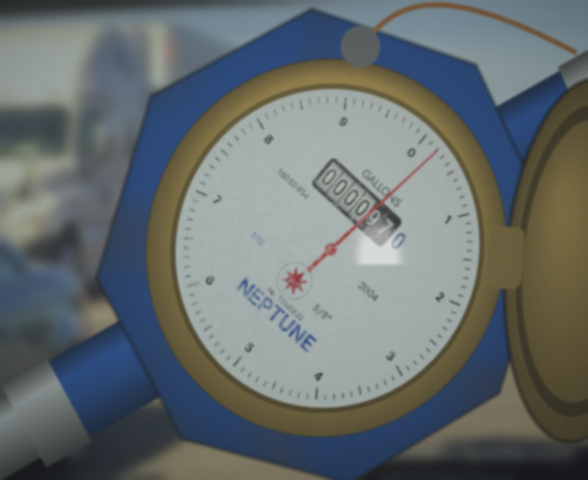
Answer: 970.2 gal
